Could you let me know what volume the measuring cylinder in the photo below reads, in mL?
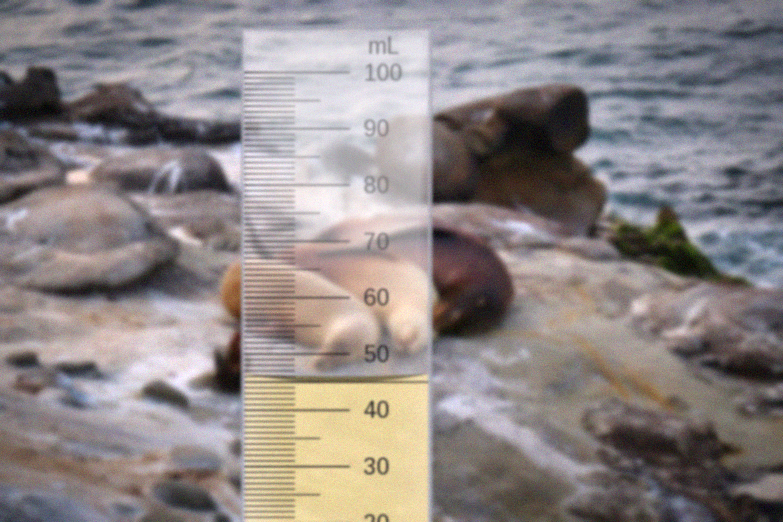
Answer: 45 mL
